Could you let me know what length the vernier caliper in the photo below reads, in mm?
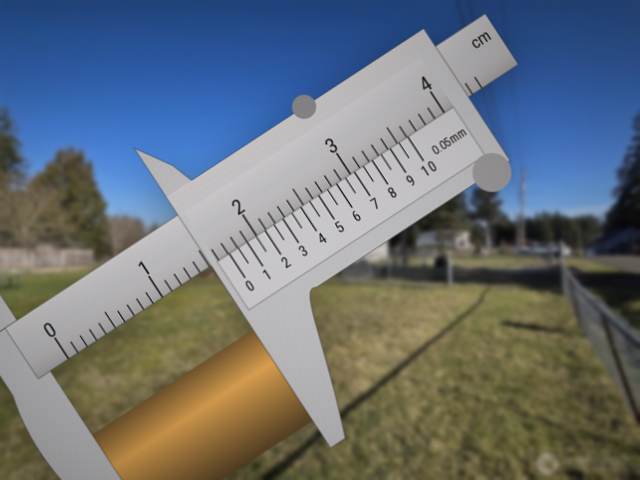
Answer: 17.1 mm
